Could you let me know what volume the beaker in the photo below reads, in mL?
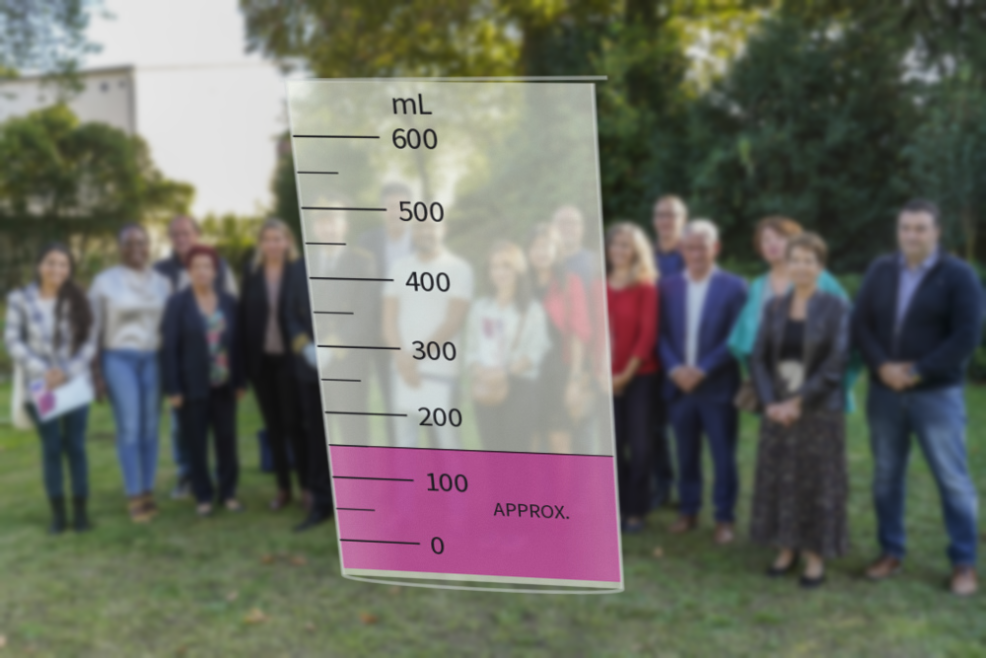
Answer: 150 mL
